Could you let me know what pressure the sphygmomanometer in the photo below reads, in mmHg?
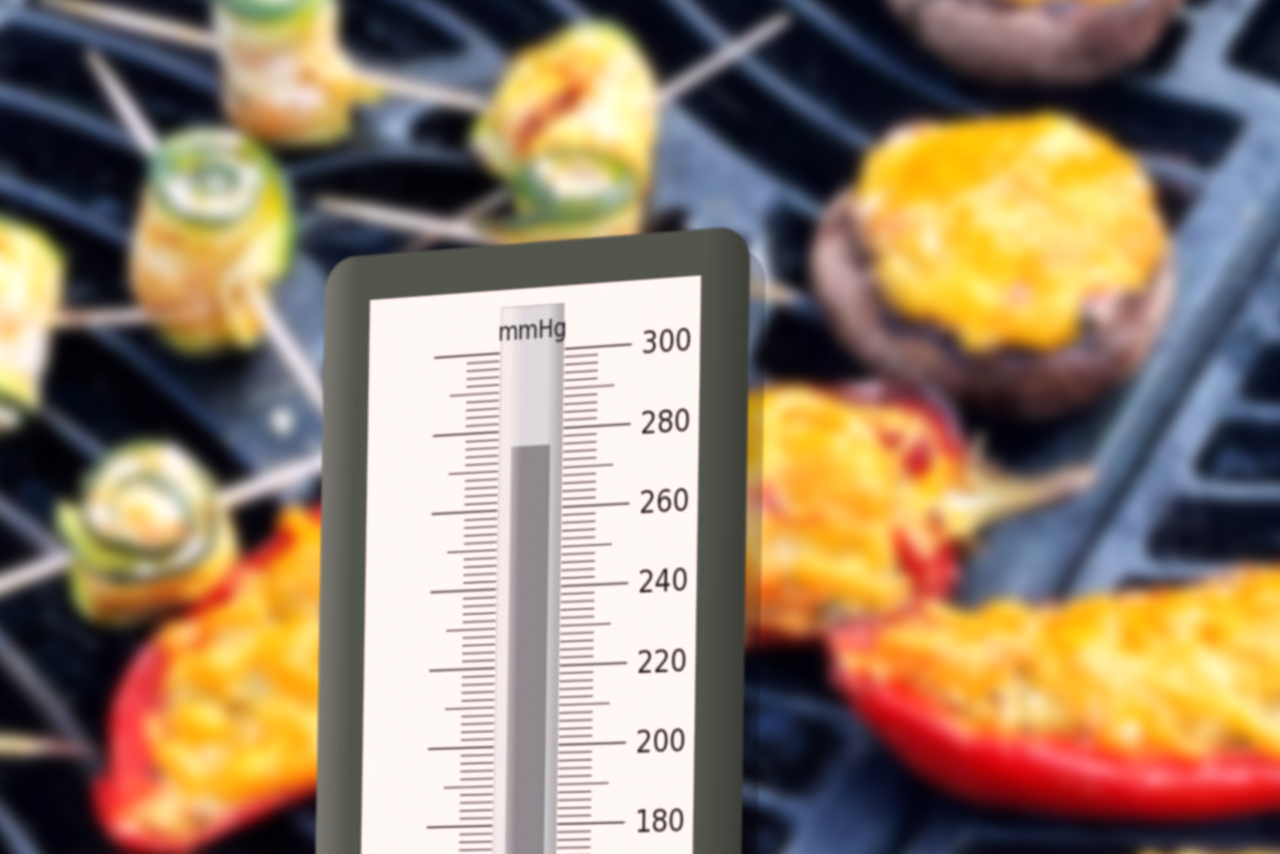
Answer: 276 mmHg
